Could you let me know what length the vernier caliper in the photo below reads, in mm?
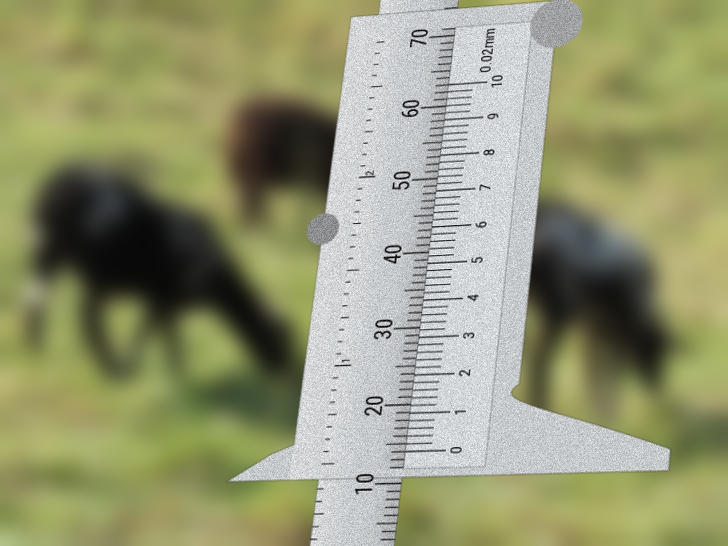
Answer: 14.0 mm
